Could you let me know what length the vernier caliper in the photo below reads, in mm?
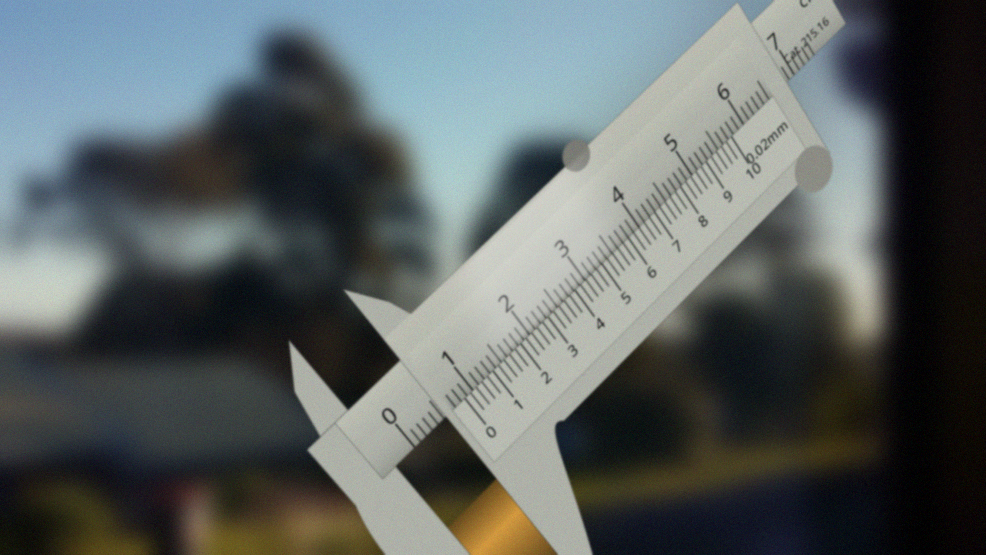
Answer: 8.6 mm
